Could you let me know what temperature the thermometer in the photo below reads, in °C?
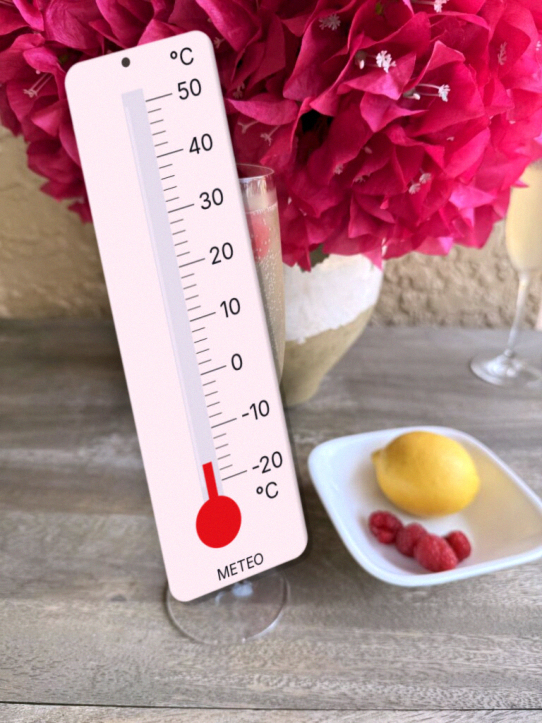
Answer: -16 °C
